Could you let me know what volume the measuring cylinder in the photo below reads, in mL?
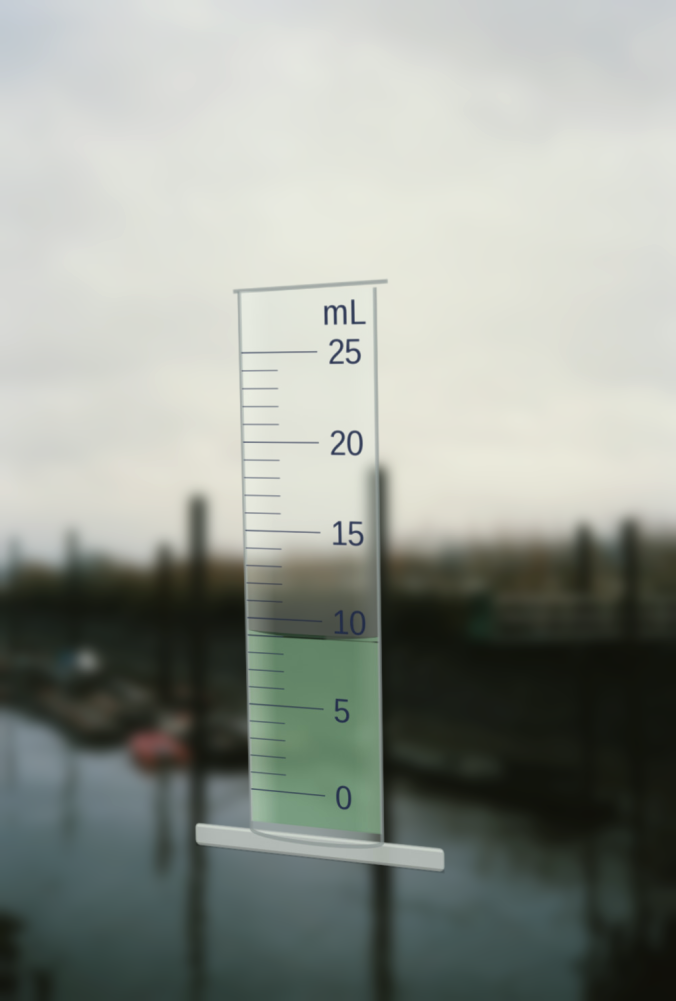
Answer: 9 mL
